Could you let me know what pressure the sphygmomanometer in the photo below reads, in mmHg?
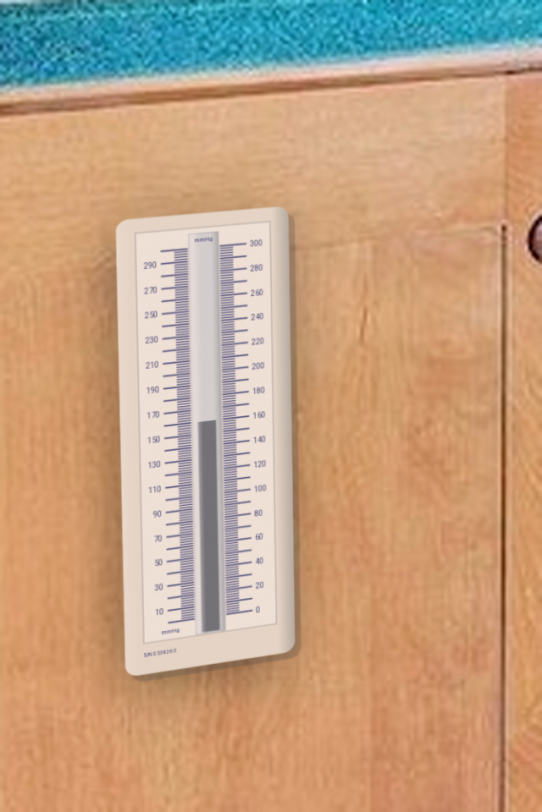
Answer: 160 mmHg
